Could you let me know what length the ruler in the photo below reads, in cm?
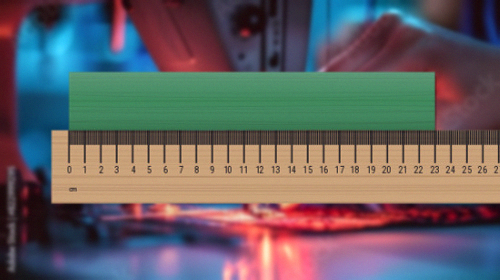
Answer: 23 cm
